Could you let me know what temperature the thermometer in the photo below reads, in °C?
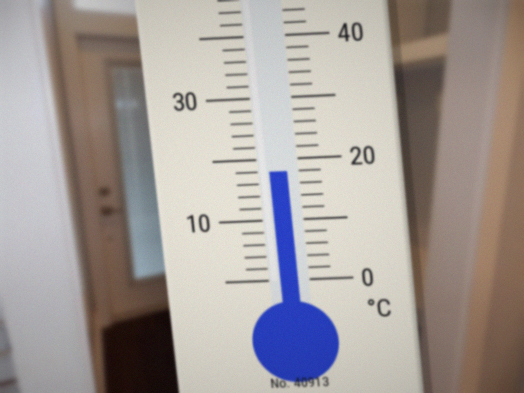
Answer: 18 °C
